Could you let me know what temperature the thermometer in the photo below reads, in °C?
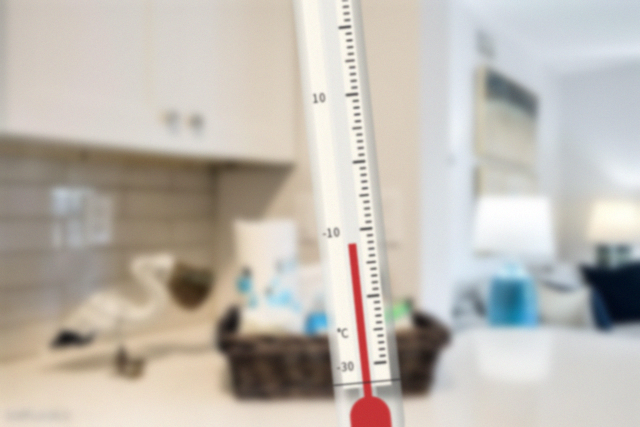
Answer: -12 °C
